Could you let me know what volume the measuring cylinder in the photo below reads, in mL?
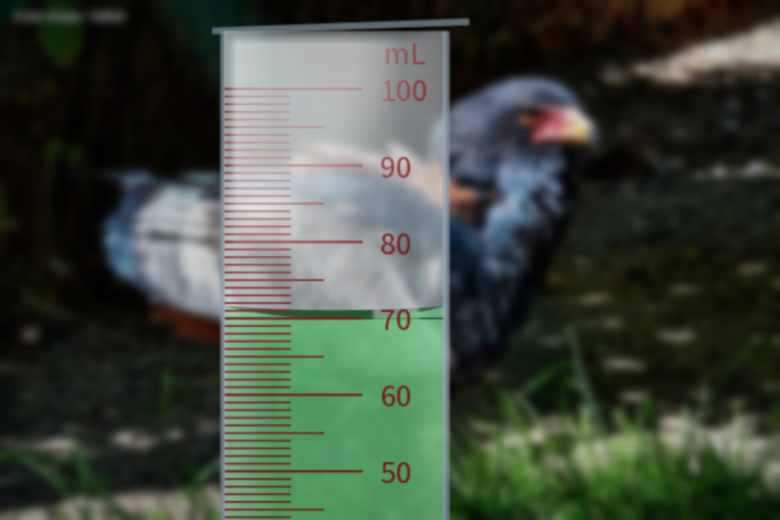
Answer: 70 mL
